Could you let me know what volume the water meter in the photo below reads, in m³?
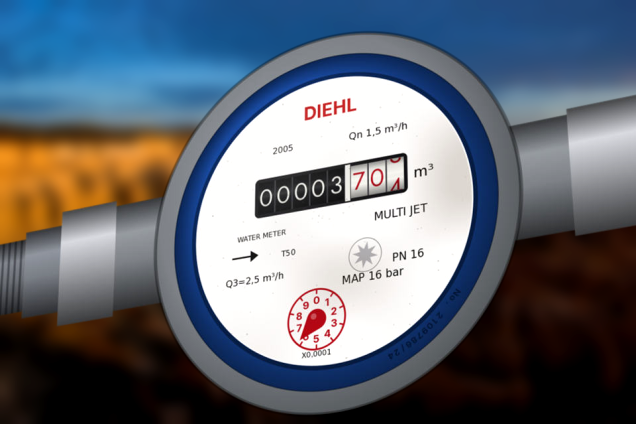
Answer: 3.7036 m³
